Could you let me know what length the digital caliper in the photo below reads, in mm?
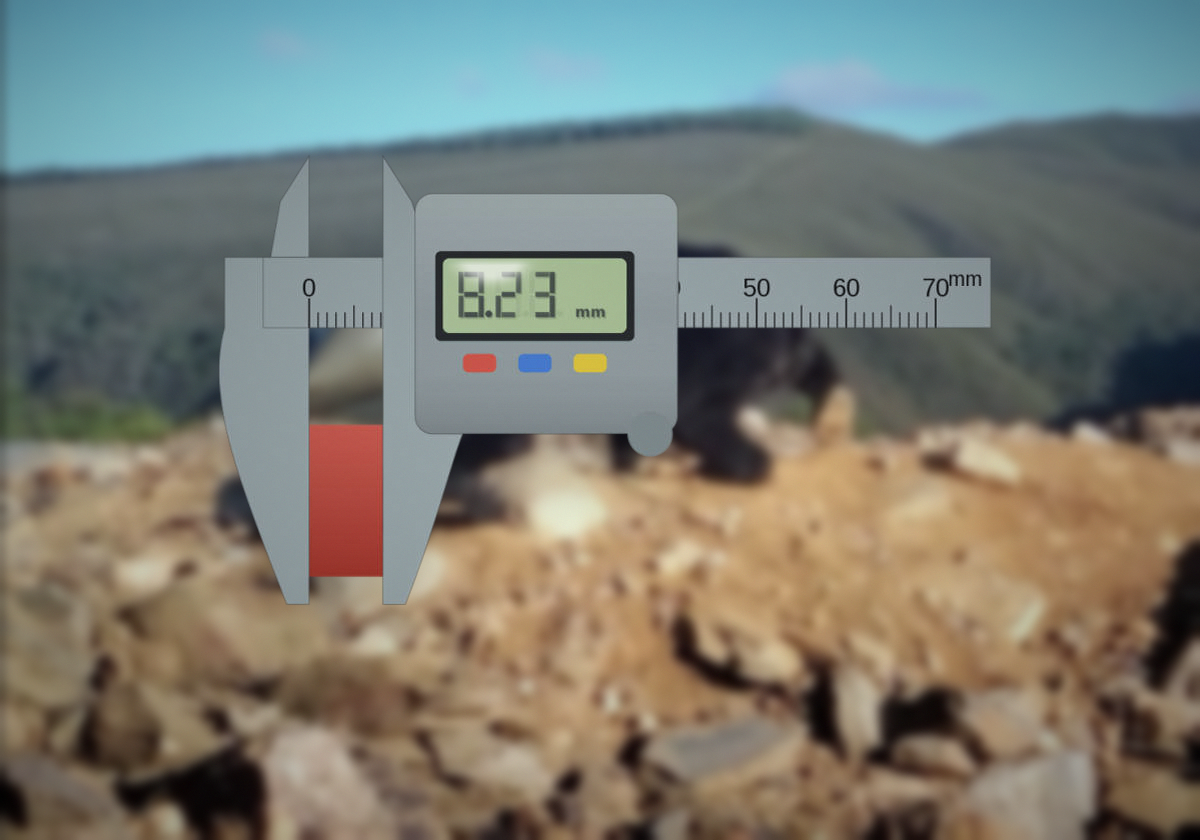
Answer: 8.23 mm
